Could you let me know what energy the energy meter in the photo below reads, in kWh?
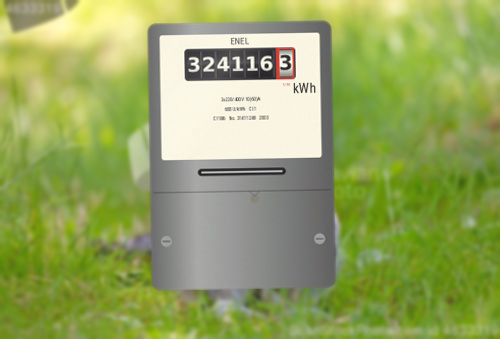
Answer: 324116.3 kWh
